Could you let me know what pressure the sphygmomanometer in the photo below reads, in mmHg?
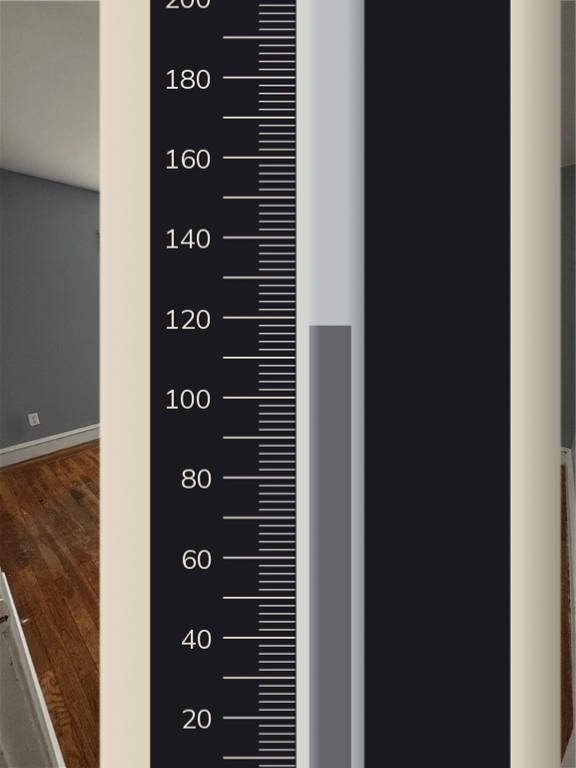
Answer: 118 mmHg
